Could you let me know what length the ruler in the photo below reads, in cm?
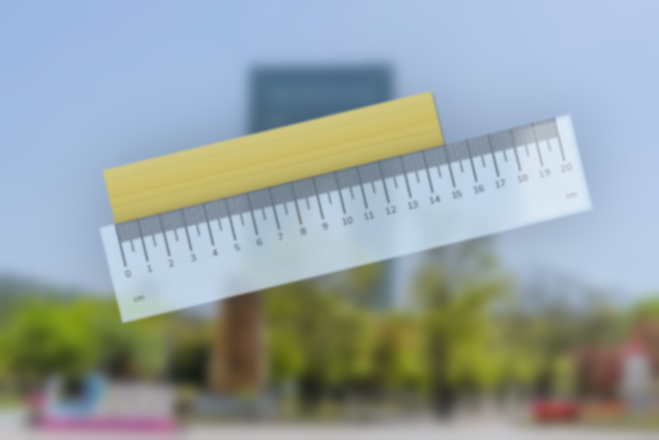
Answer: 15 cm
